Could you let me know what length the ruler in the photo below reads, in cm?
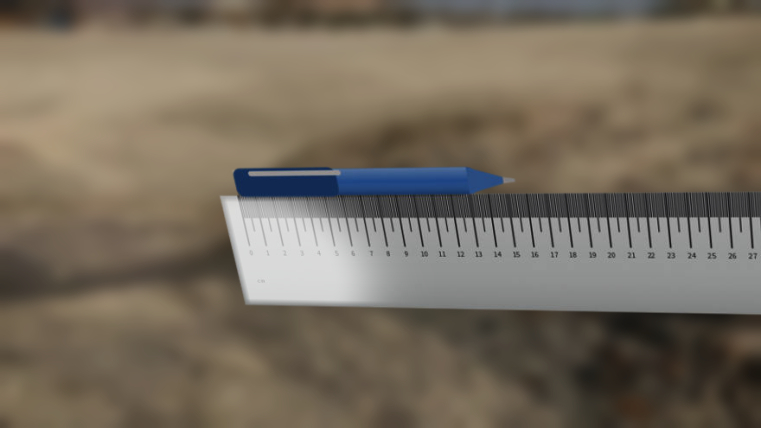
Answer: 15.5 cm
